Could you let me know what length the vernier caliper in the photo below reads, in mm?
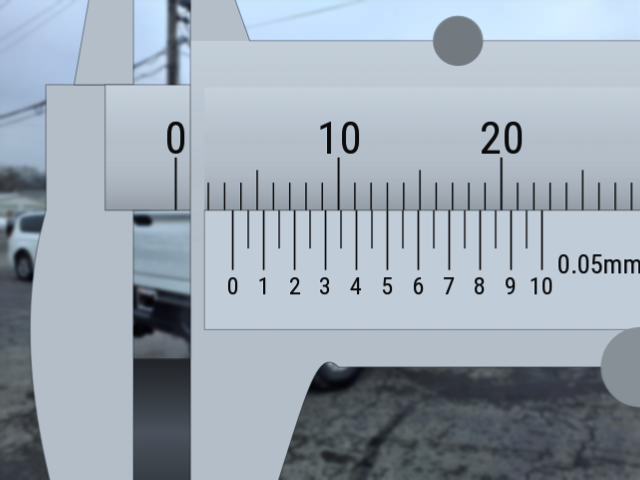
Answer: 3.5 mm
